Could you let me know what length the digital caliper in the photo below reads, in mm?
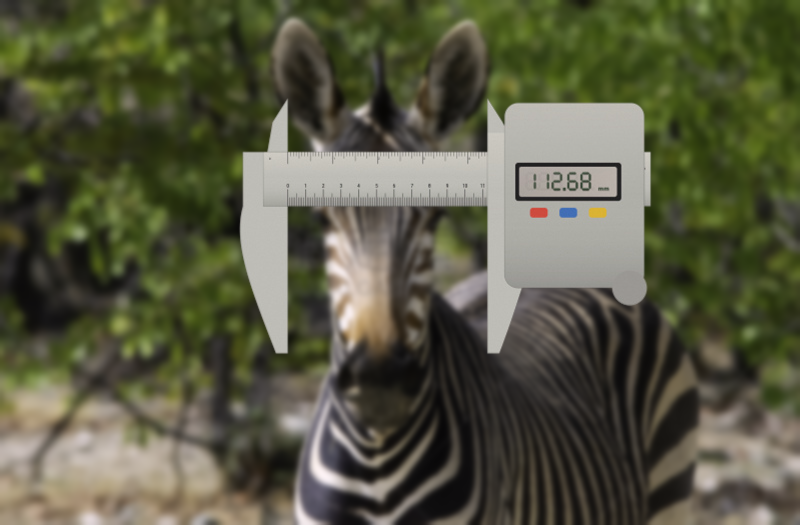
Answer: 112.68 mm
